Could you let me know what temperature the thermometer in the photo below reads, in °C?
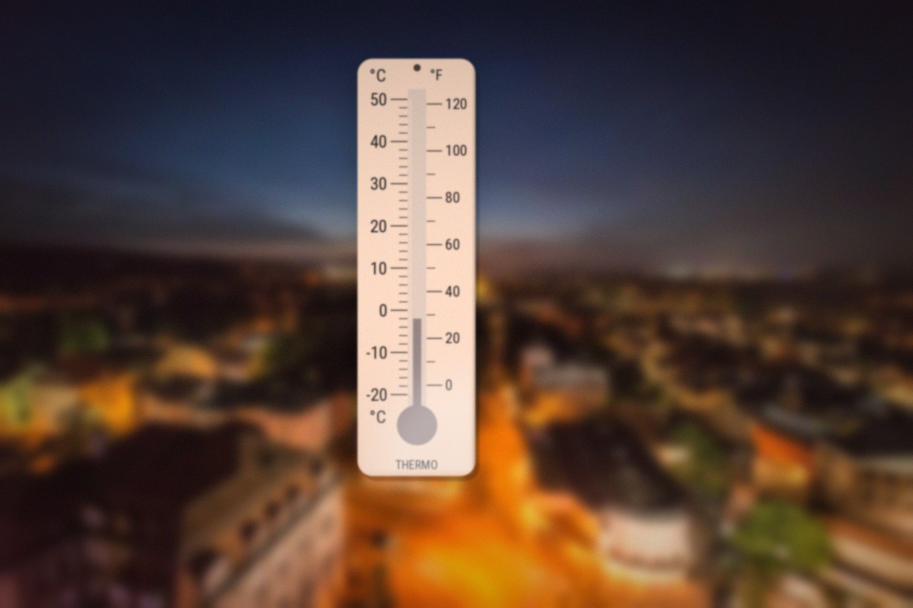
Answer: -2 °C
